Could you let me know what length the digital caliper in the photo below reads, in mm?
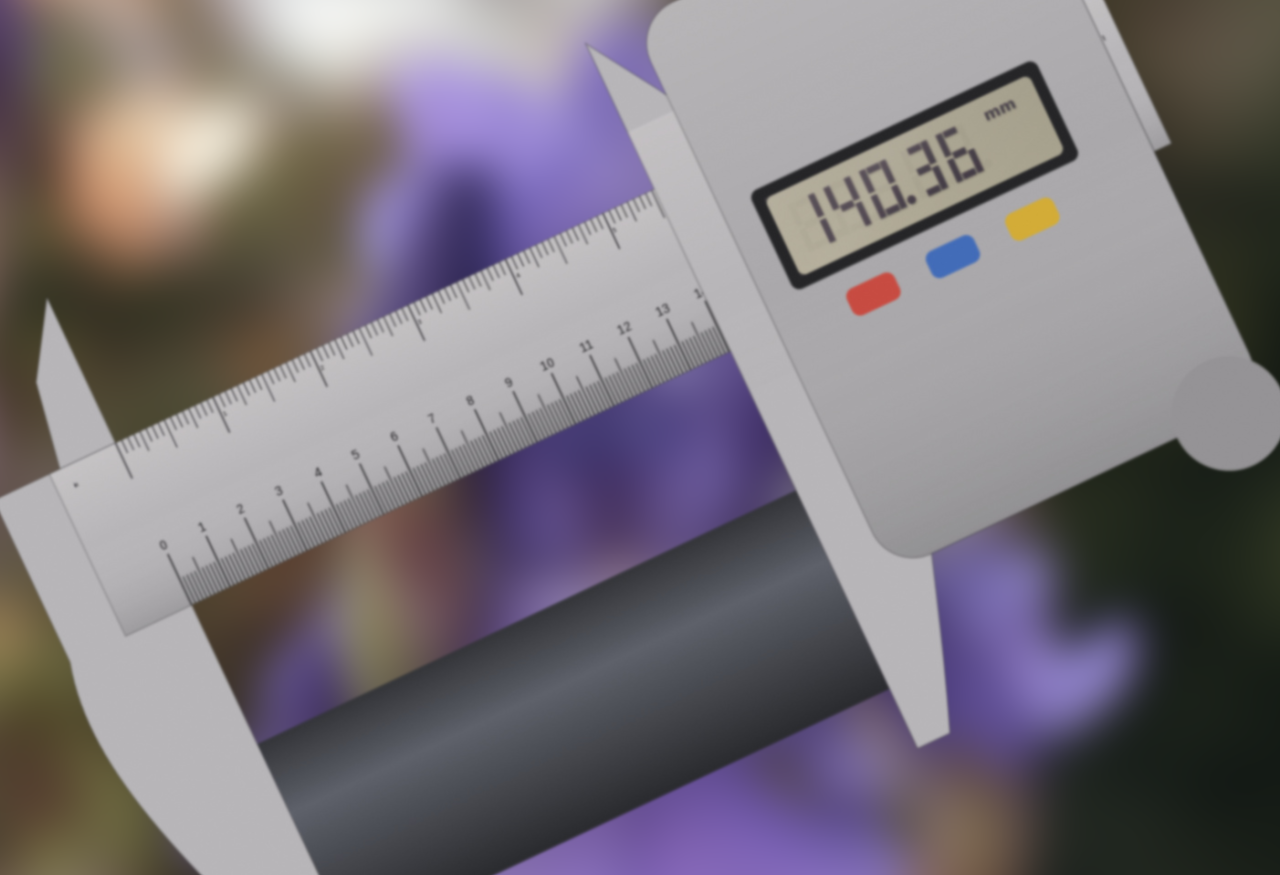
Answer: 140.36 mm
